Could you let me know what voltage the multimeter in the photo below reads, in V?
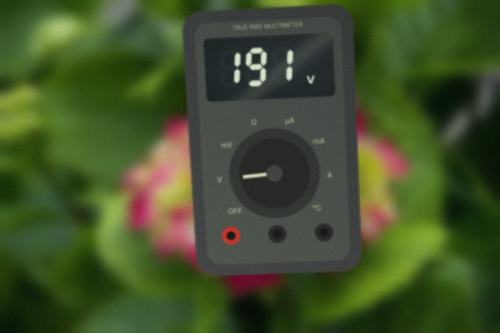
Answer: 191 V
